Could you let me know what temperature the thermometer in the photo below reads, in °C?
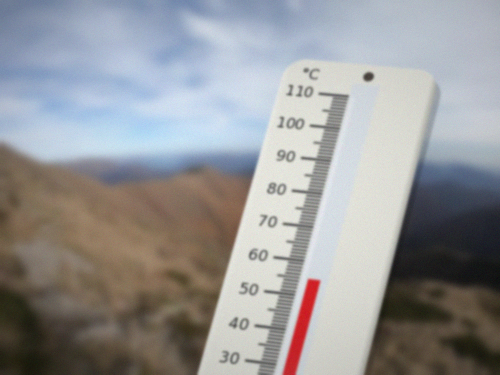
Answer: 55 °C
